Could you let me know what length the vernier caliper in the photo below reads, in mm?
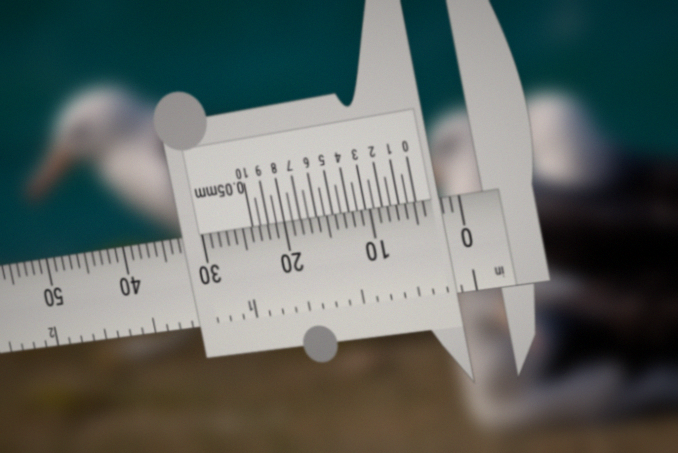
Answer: 4.8 mm
